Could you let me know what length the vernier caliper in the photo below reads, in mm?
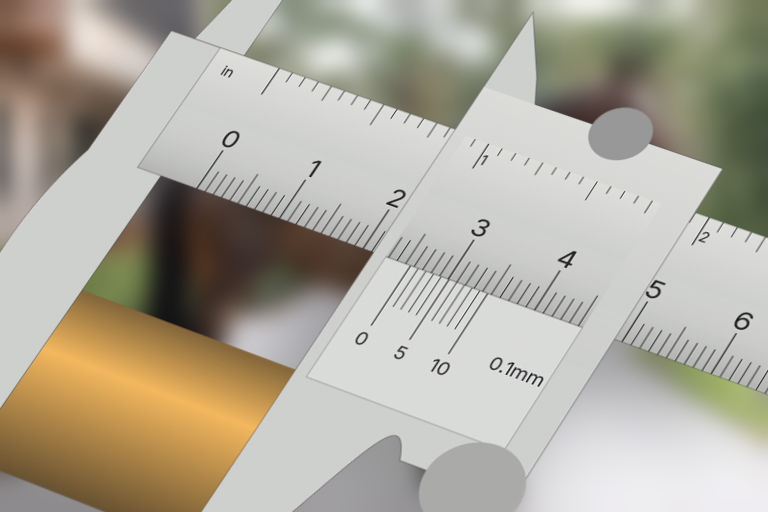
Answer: 25.6 mm
